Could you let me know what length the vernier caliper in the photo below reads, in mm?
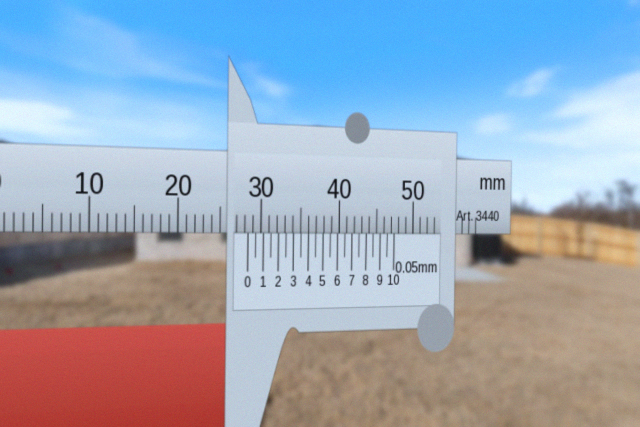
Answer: 28.4 mm
